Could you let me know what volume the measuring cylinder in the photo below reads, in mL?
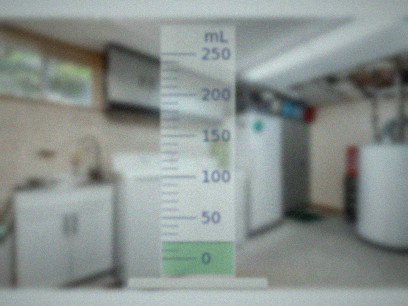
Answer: 20 mL
